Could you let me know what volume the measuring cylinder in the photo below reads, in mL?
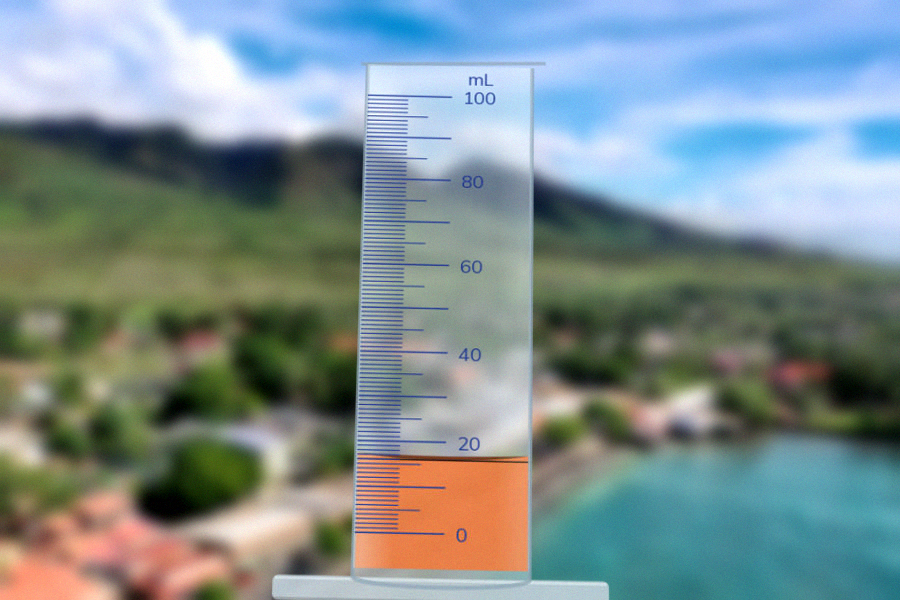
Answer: 16 mL
